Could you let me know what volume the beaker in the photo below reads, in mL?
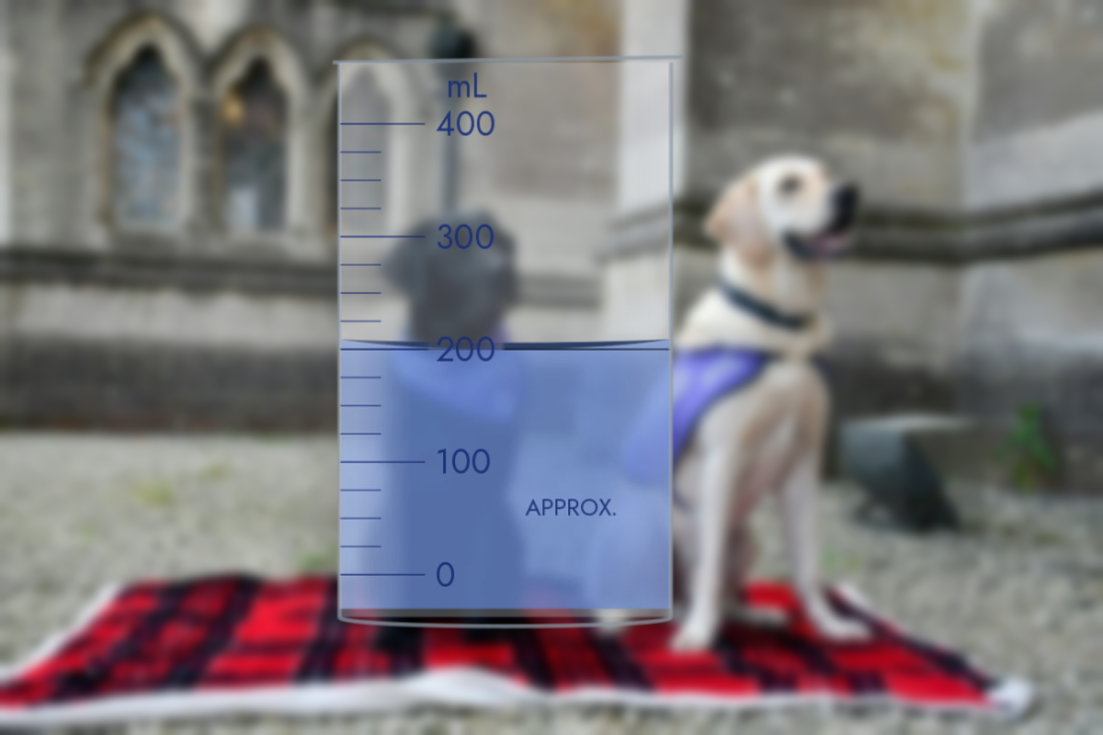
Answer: 200 mL
